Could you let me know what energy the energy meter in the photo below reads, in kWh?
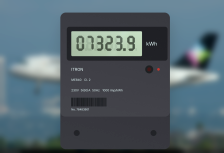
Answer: 7323.9 kWh
